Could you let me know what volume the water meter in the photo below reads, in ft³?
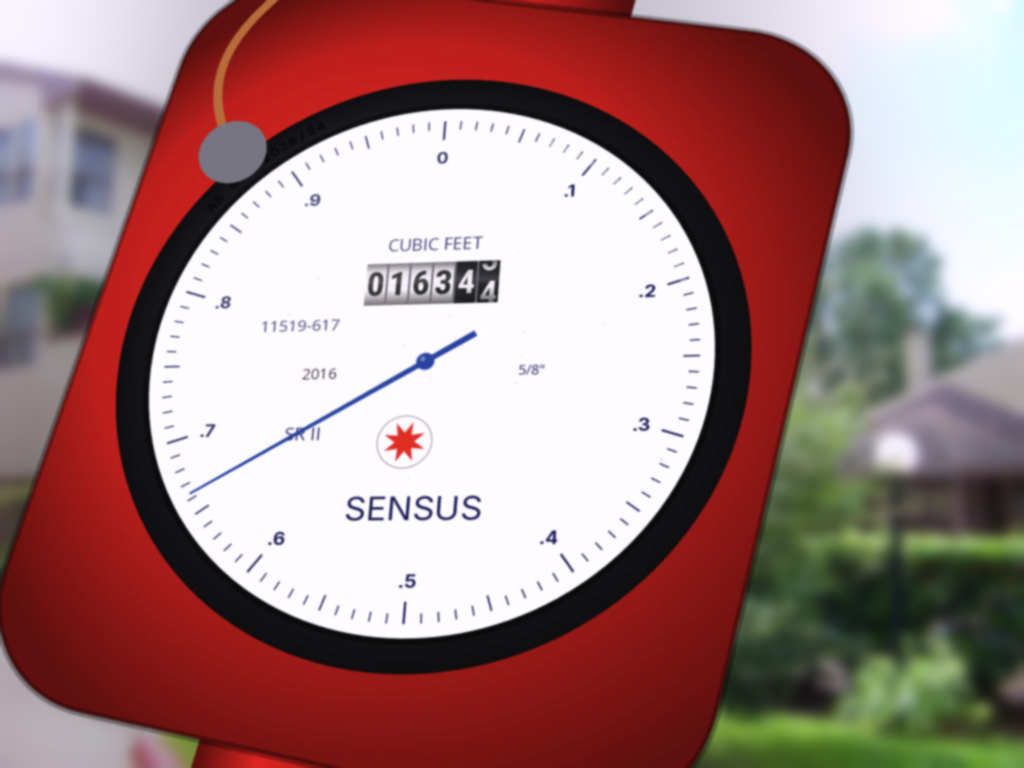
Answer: 16343.66 ft³
